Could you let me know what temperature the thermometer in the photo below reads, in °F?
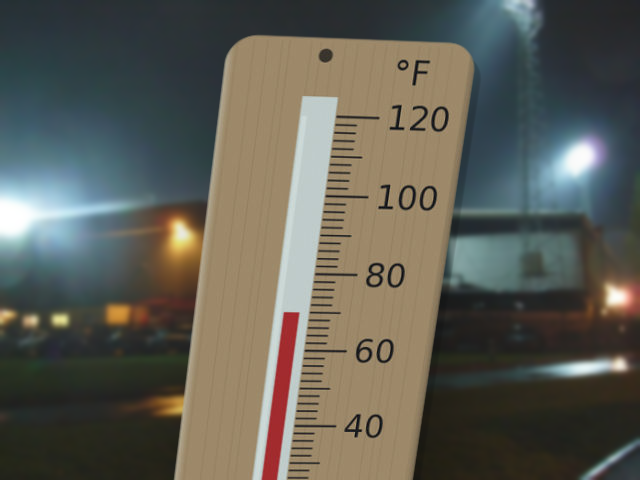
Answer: 70 °F
